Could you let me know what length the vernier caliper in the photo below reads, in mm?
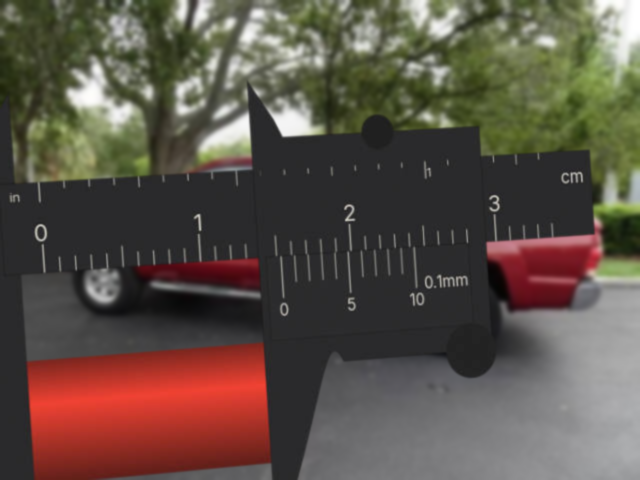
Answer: 15.3 mm
